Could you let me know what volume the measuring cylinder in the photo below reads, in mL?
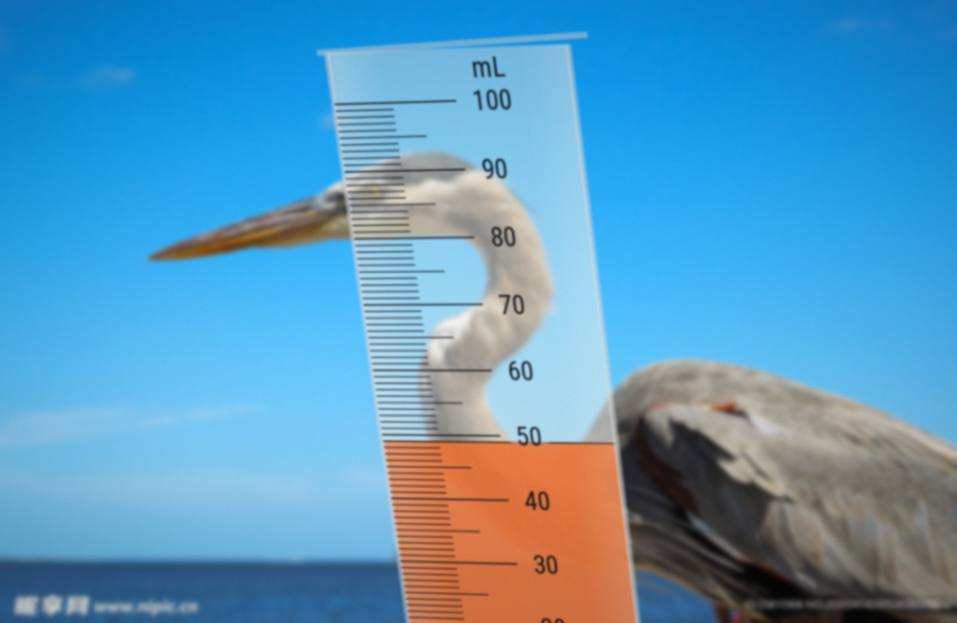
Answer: 49 mL
